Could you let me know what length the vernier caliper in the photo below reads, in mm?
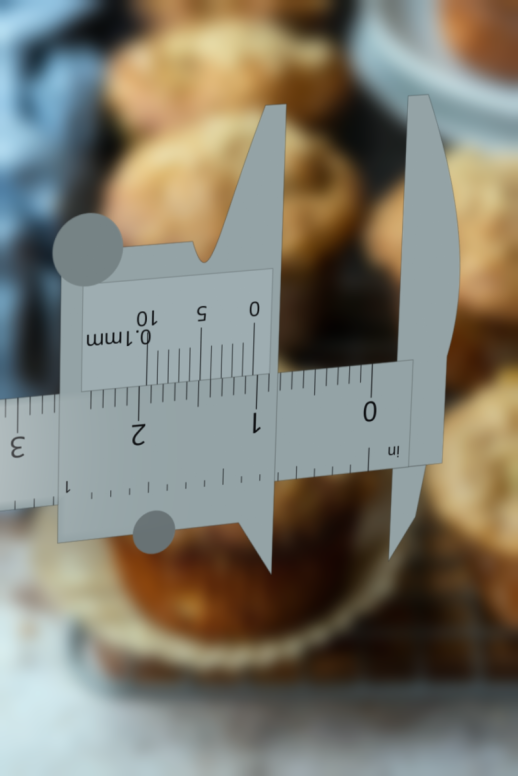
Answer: 10.4 mm
